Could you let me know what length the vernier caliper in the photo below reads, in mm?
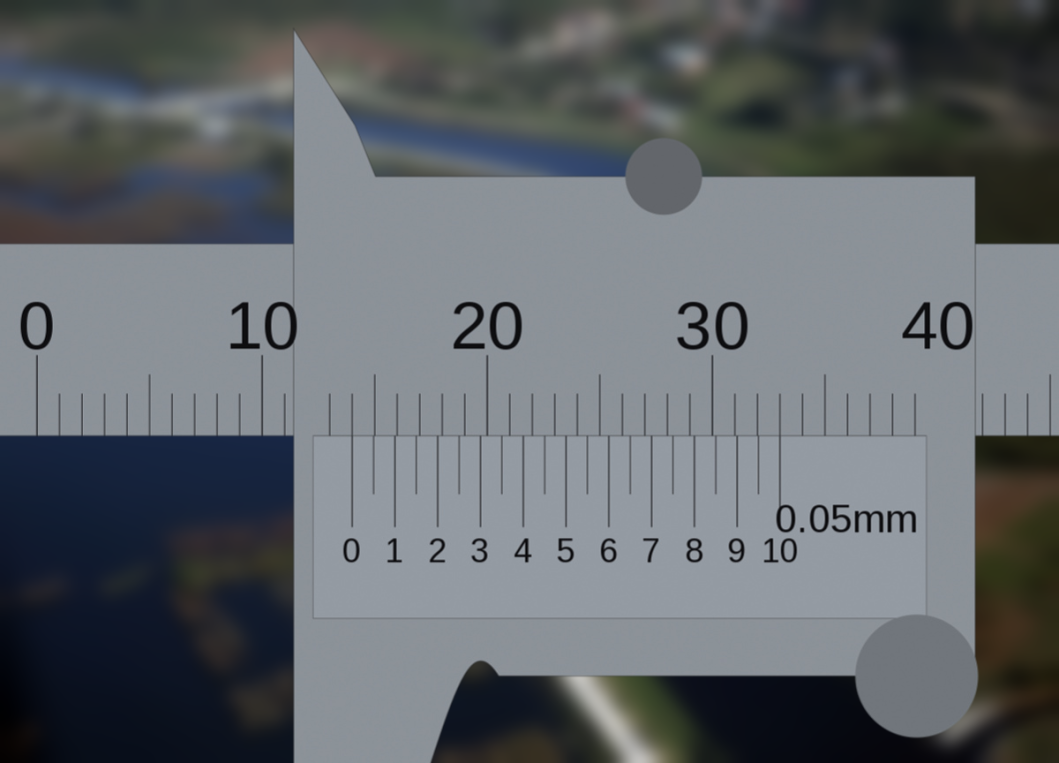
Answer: 14.00 mm
